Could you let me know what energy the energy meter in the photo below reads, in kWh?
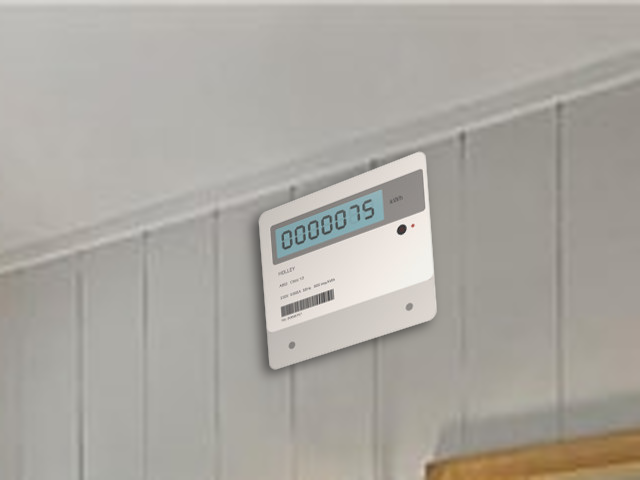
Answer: 75 kWh
